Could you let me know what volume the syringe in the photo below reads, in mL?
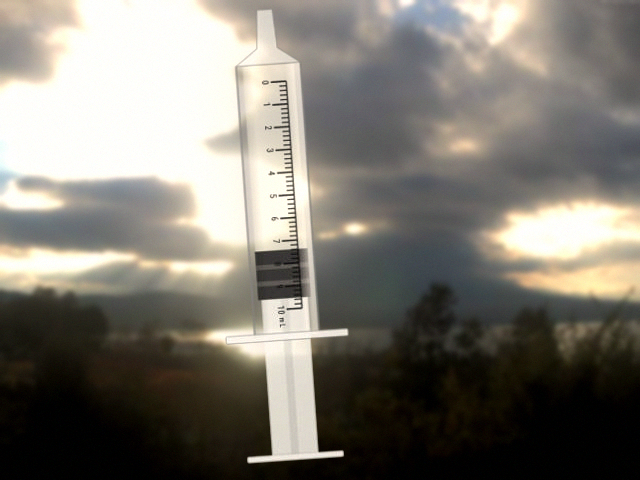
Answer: 7.4 mL
